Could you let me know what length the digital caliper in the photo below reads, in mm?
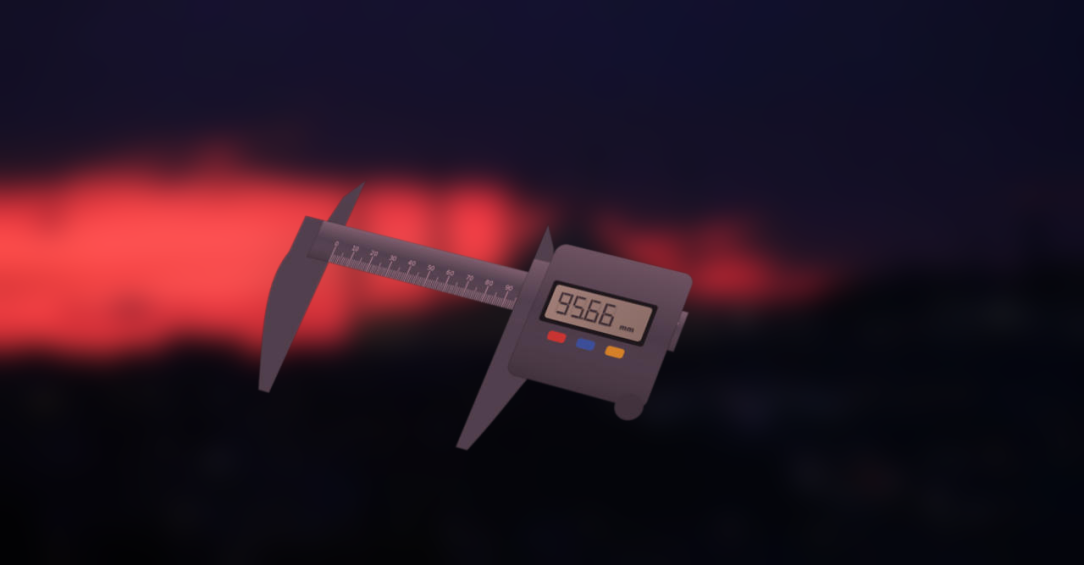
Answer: 95.66 mm
